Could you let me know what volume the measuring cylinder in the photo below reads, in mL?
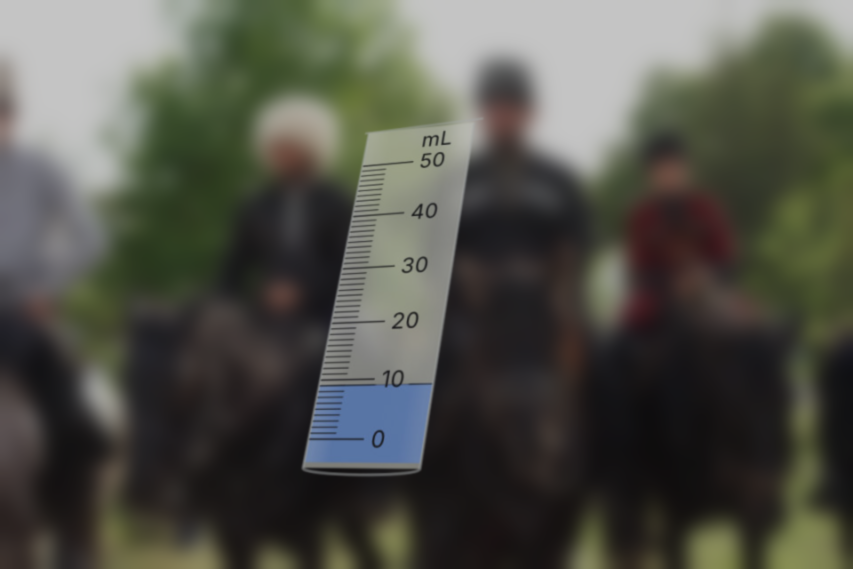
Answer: 9 mL
